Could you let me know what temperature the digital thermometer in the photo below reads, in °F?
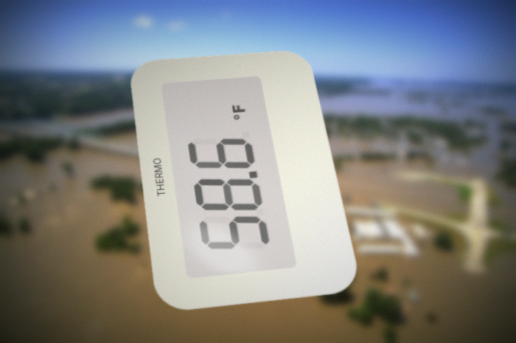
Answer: 58.6 °F
